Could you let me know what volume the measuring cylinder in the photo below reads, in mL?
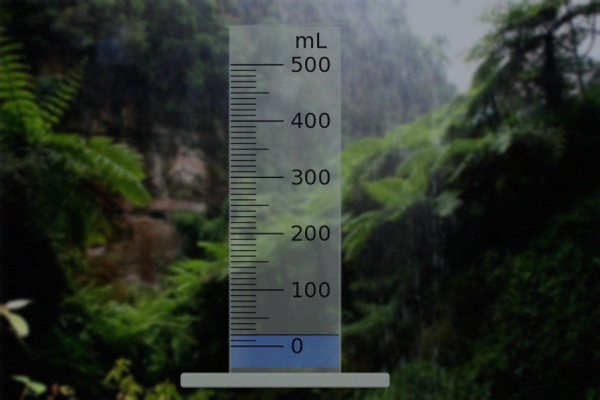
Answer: 20 mL
